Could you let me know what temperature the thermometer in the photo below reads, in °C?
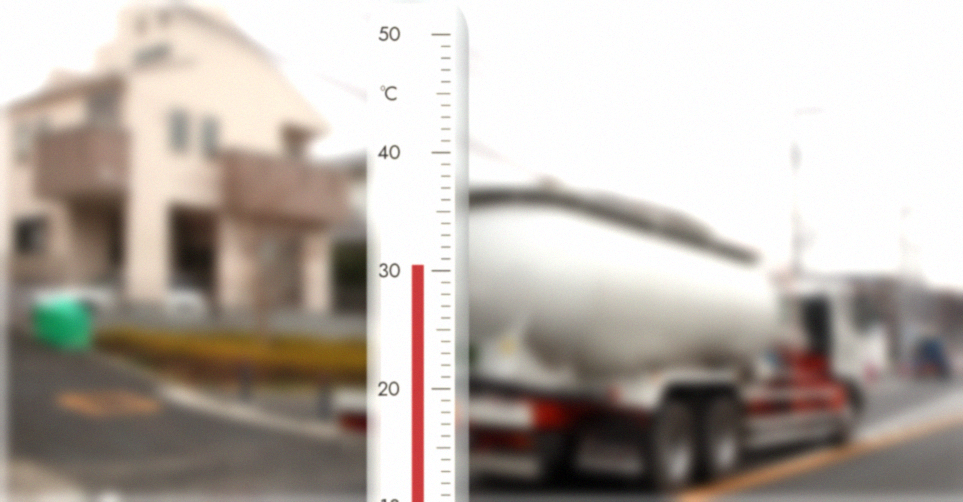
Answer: 30.5 °C
